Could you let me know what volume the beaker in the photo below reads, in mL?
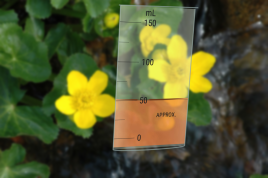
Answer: 50 mL
